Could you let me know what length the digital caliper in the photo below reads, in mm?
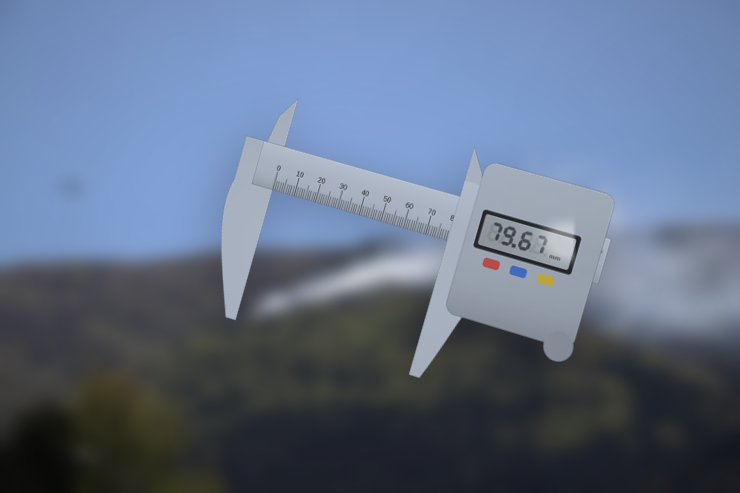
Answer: 79.67 mm
